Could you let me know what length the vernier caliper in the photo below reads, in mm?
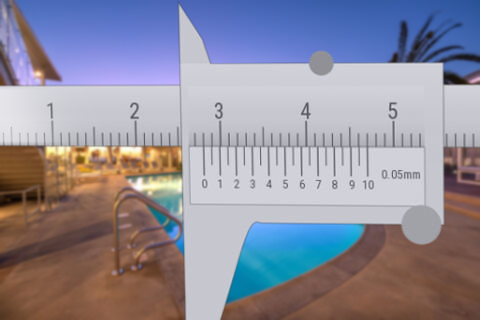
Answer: 28.0 mm
